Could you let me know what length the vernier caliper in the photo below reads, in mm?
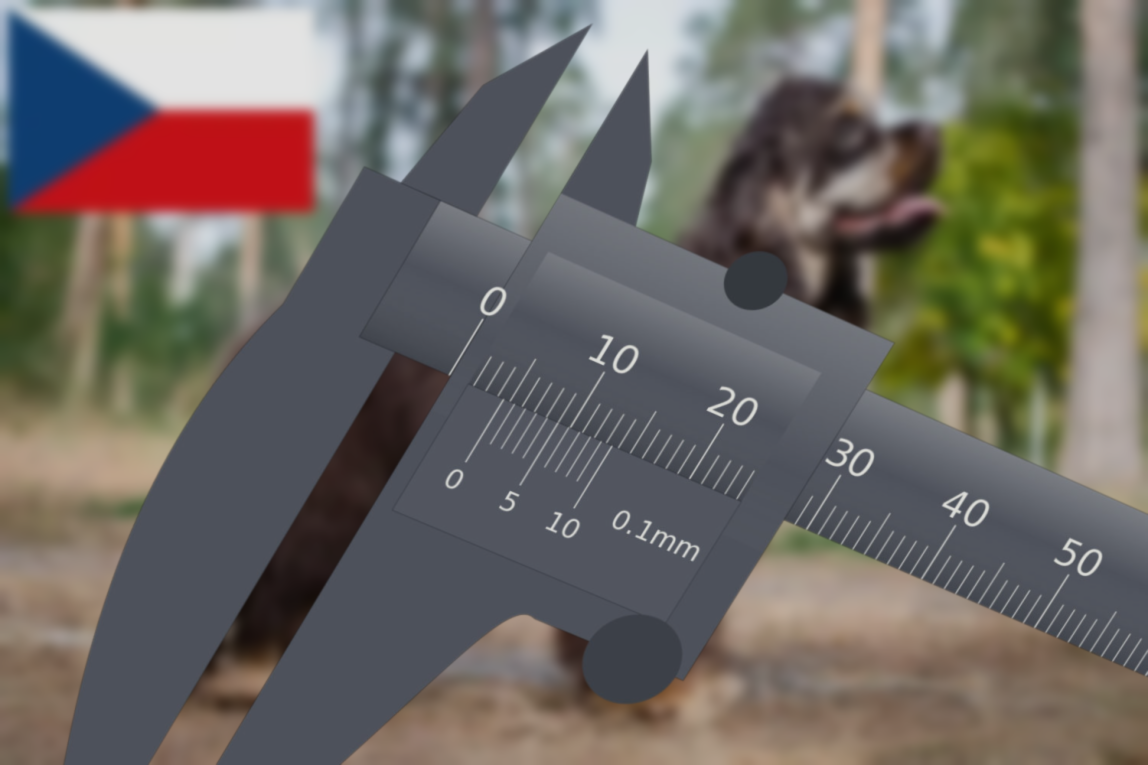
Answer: 4.5 mm
